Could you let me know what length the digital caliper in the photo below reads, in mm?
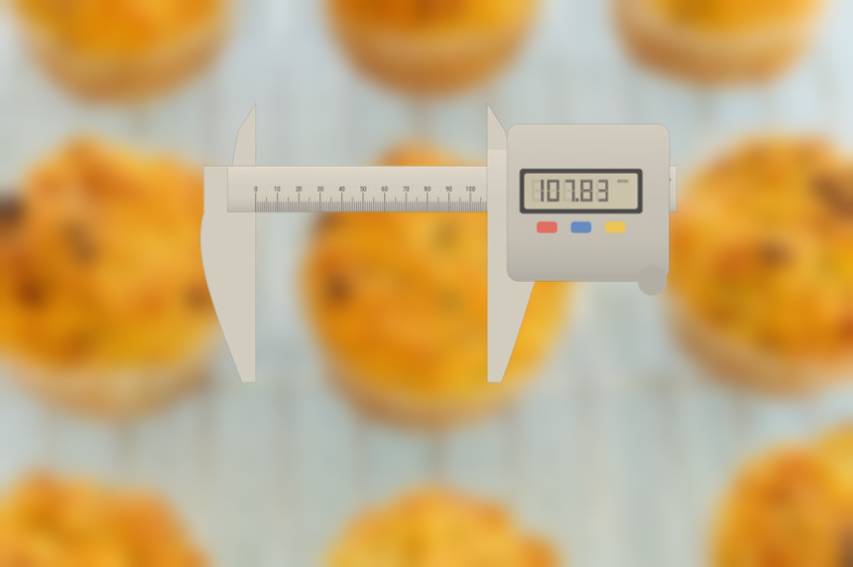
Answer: 107.83 mm
